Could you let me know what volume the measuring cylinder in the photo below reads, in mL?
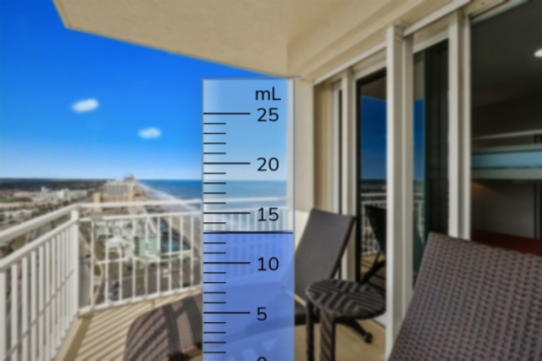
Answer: 13 mL
